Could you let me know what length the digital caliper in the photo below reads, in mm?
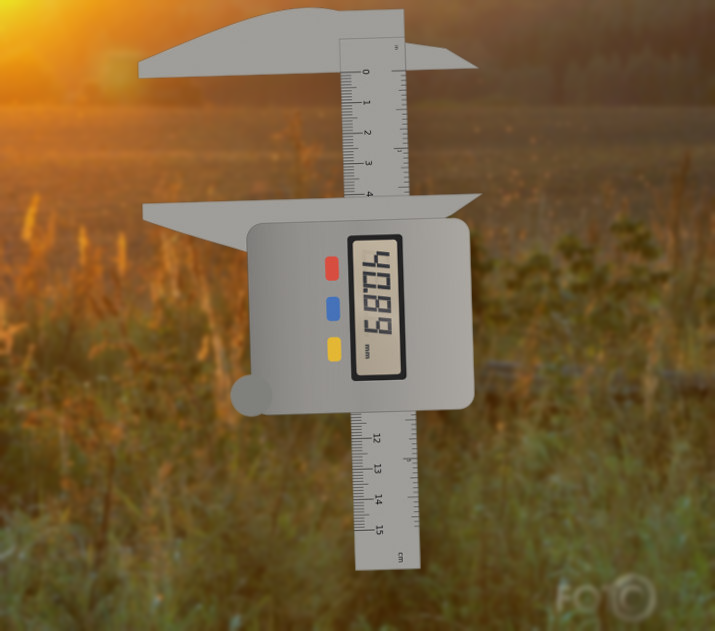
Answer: 40.89 mm
